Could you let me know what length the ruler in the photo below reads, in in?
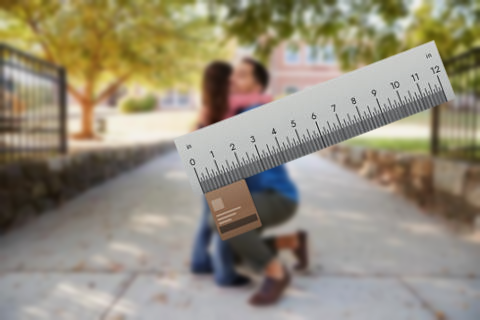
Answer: 2 in
